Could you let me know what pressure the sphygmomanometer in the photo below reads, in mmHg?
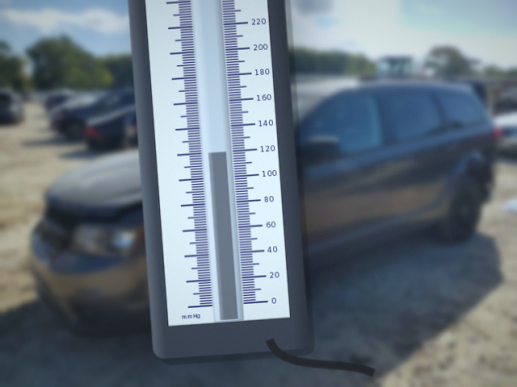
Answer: 120 mmHg
